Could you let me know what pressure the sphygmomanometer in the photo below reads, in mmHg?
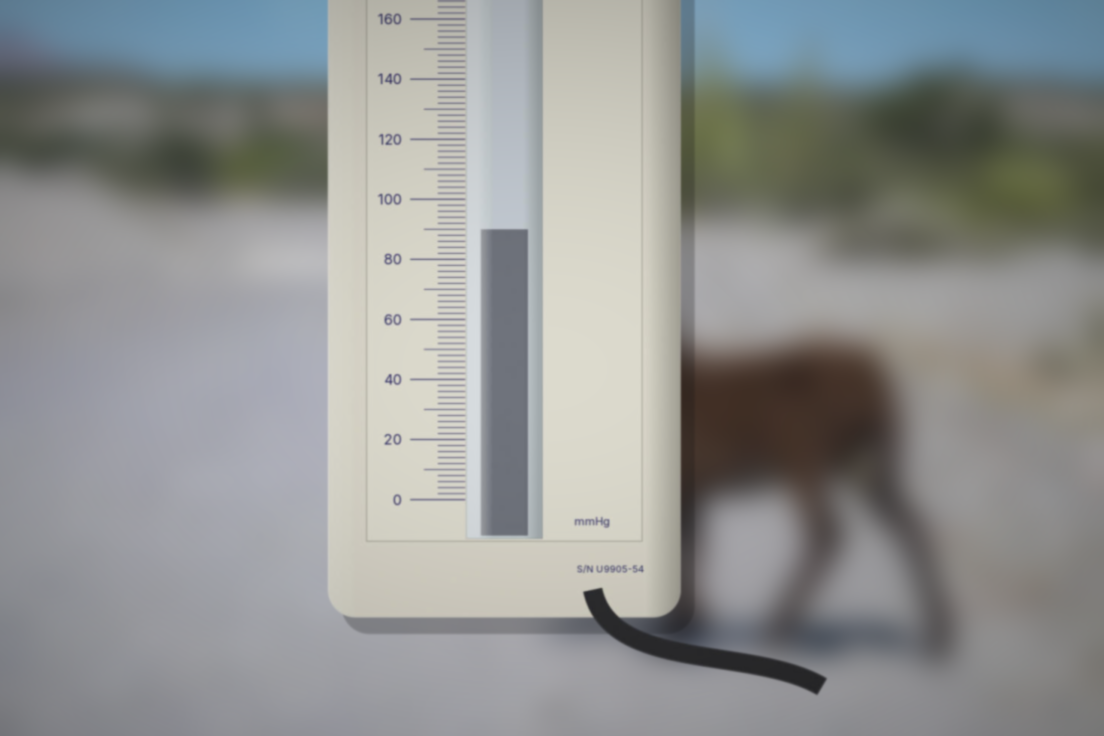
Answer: 90 mmHg
